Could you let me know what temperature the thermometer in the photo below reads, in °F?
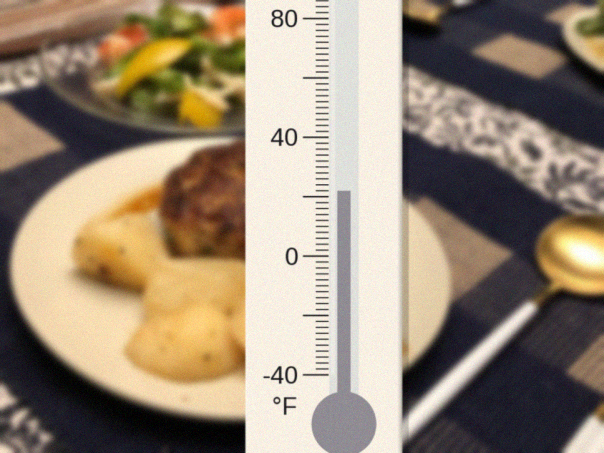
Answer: 22 °F
